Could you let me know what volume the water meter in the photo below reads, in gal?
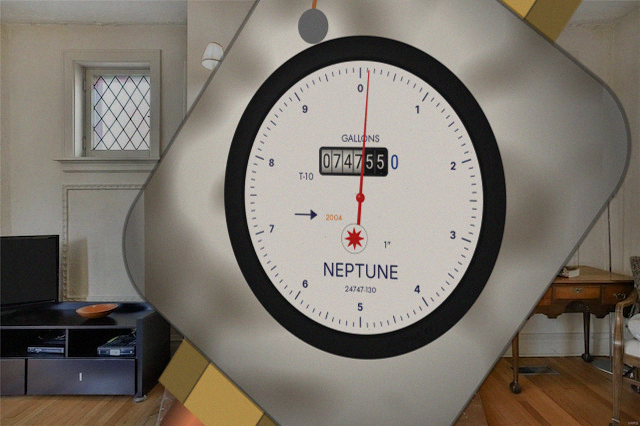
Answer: 747550.1 gal
